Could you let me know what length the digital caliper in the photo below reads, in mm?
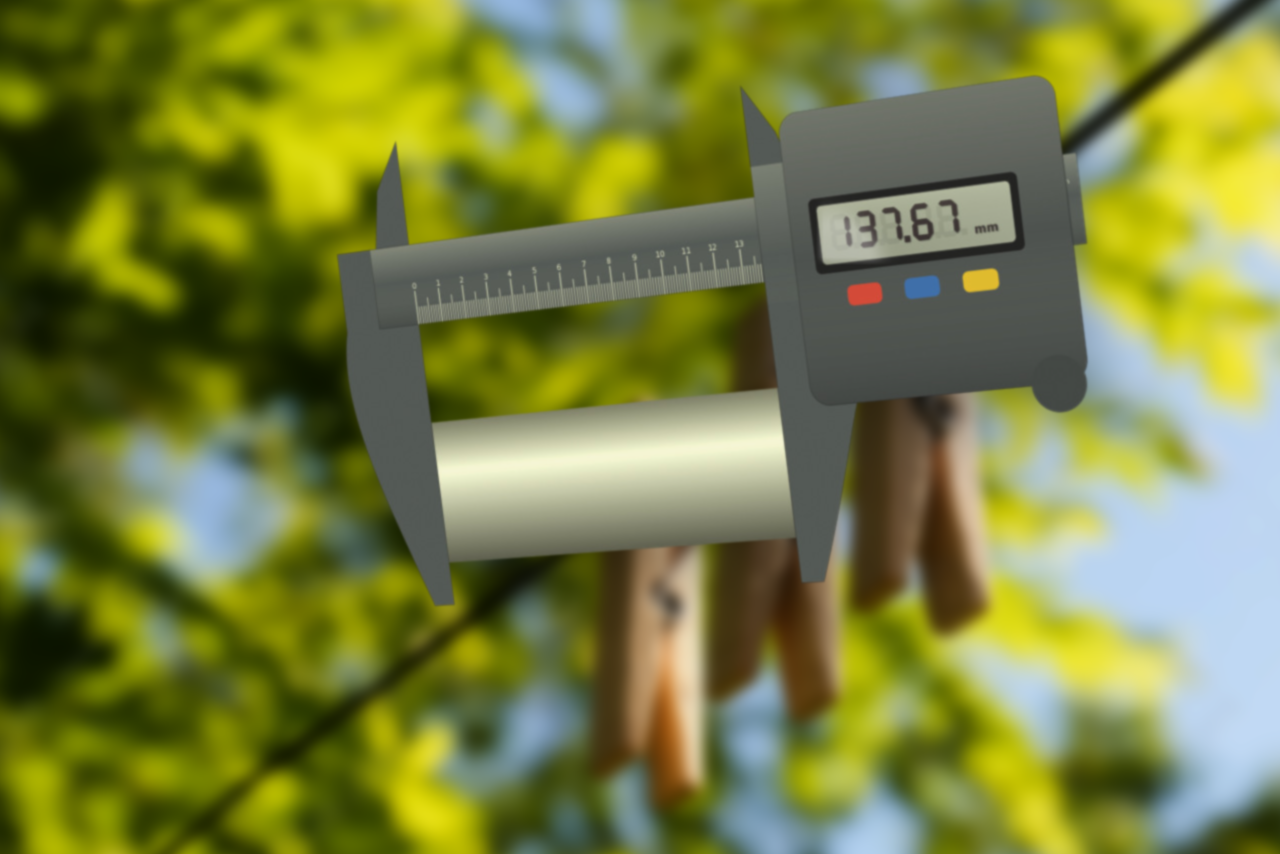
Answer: 137.67 mm
